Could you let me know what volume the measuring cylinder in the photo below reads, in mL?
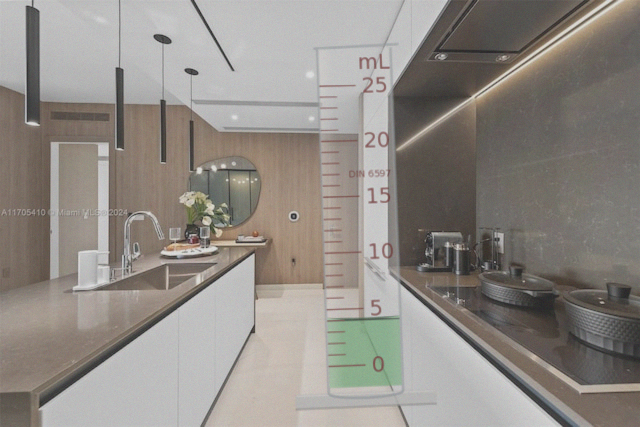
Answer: 4 mL
